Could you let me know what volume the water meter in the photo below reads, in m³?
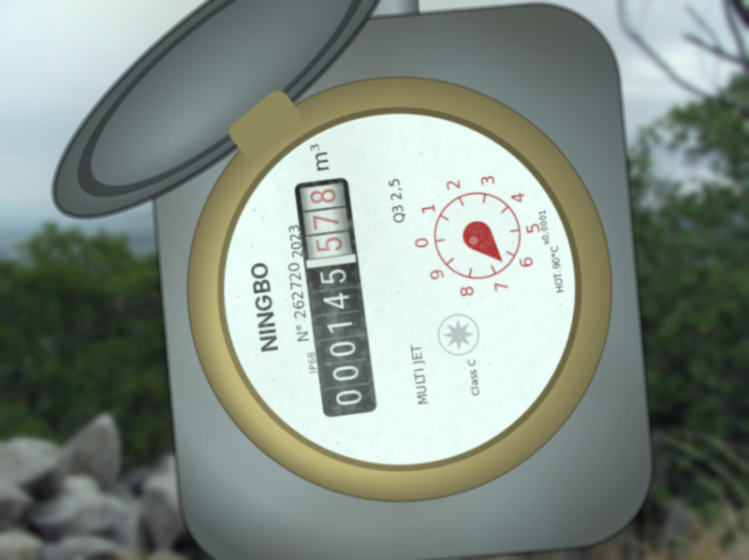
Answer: 145.5786 m³
